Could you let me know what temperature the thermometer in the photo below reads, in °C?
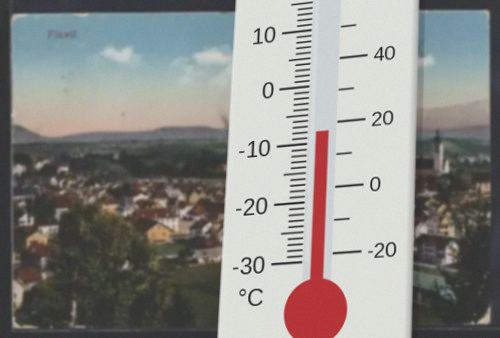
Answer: -8 °C
